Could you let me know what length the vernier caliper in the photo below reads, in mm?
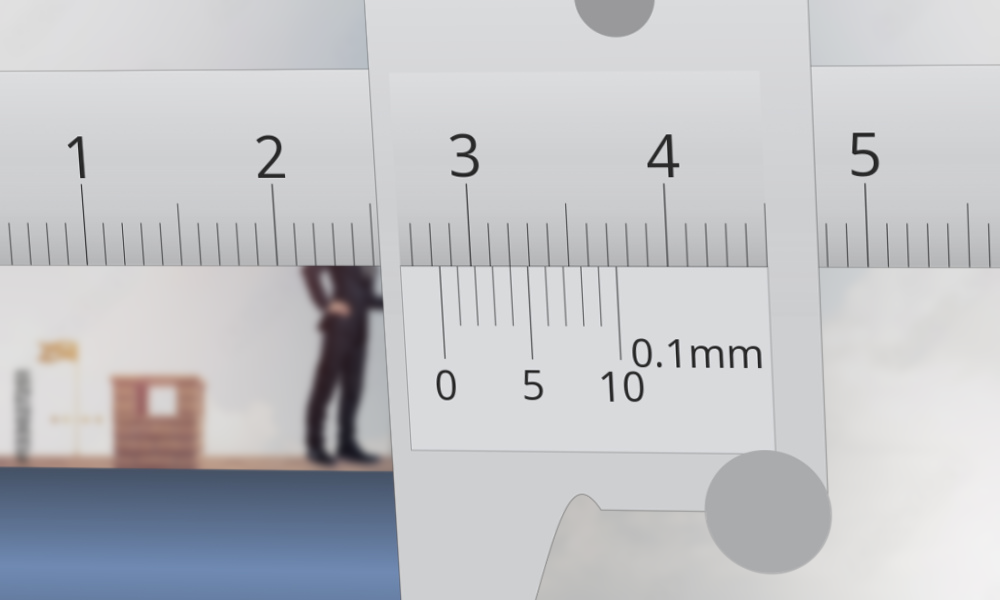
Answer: 28.4 mm
